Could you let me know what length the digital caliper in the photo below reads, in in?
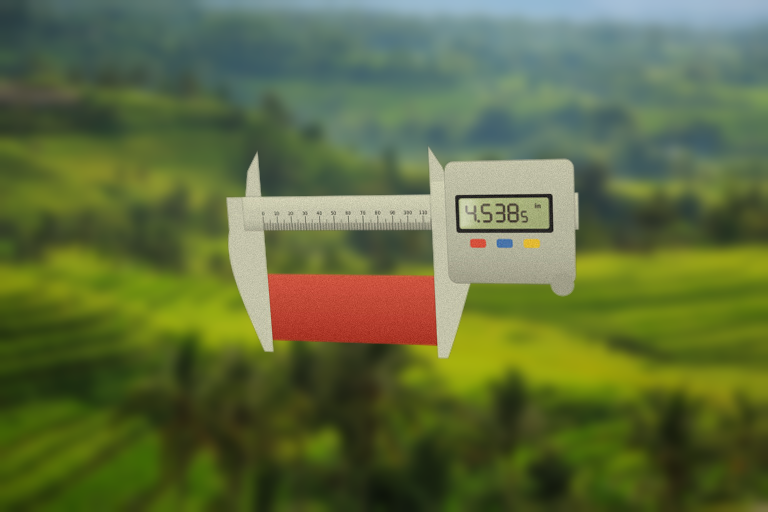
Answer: 4.5385 in
